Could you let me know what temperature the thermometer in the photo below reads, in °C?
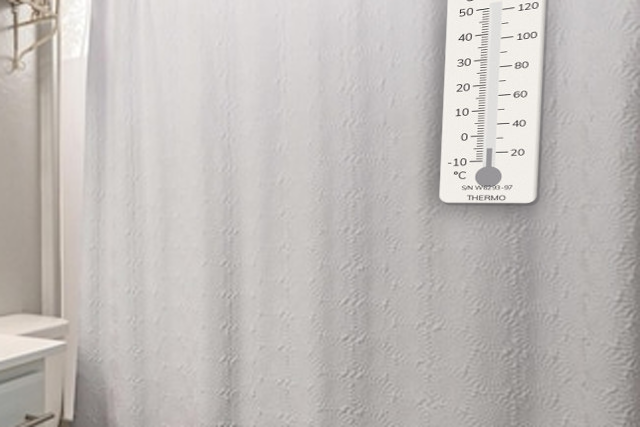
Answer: -5 °C
